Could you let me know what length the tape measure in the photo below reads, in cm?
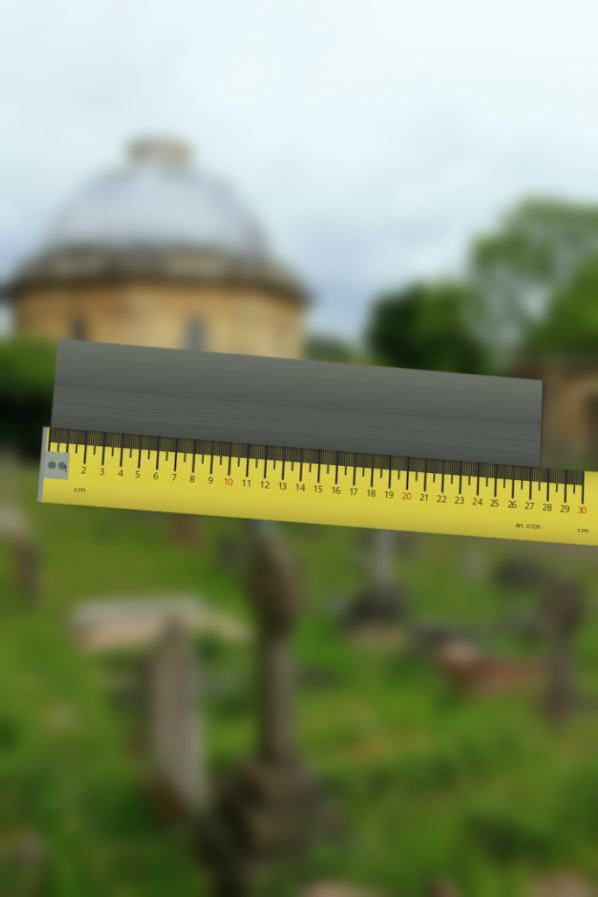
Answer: 27.5 cm
